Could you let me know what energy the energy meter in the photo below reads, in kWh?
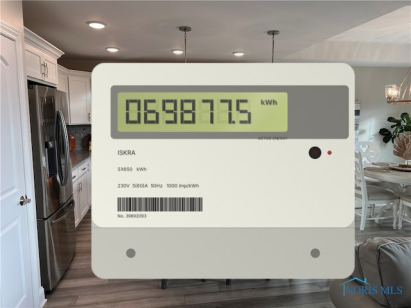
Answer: 69877.5 kWh
